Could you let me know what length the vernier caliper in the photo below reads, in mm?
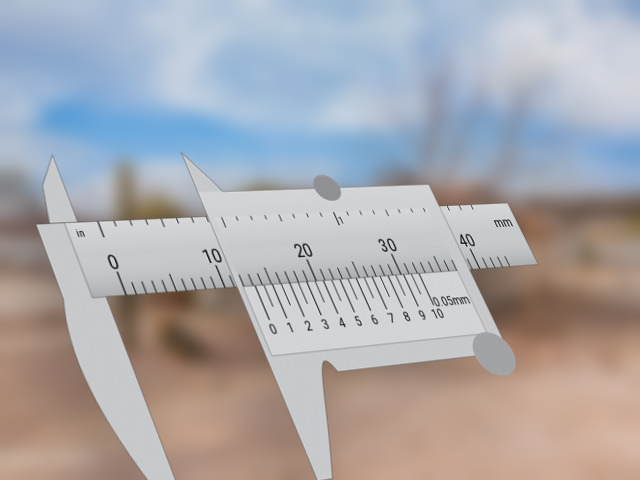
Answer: 13.2 mm
